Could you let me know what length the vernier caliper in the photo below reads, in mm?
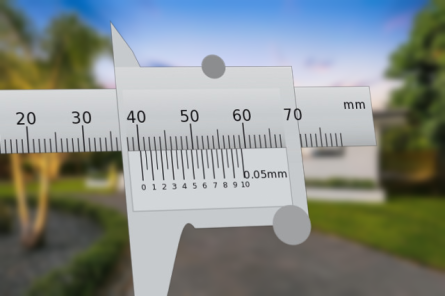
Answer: 40.2 mm
